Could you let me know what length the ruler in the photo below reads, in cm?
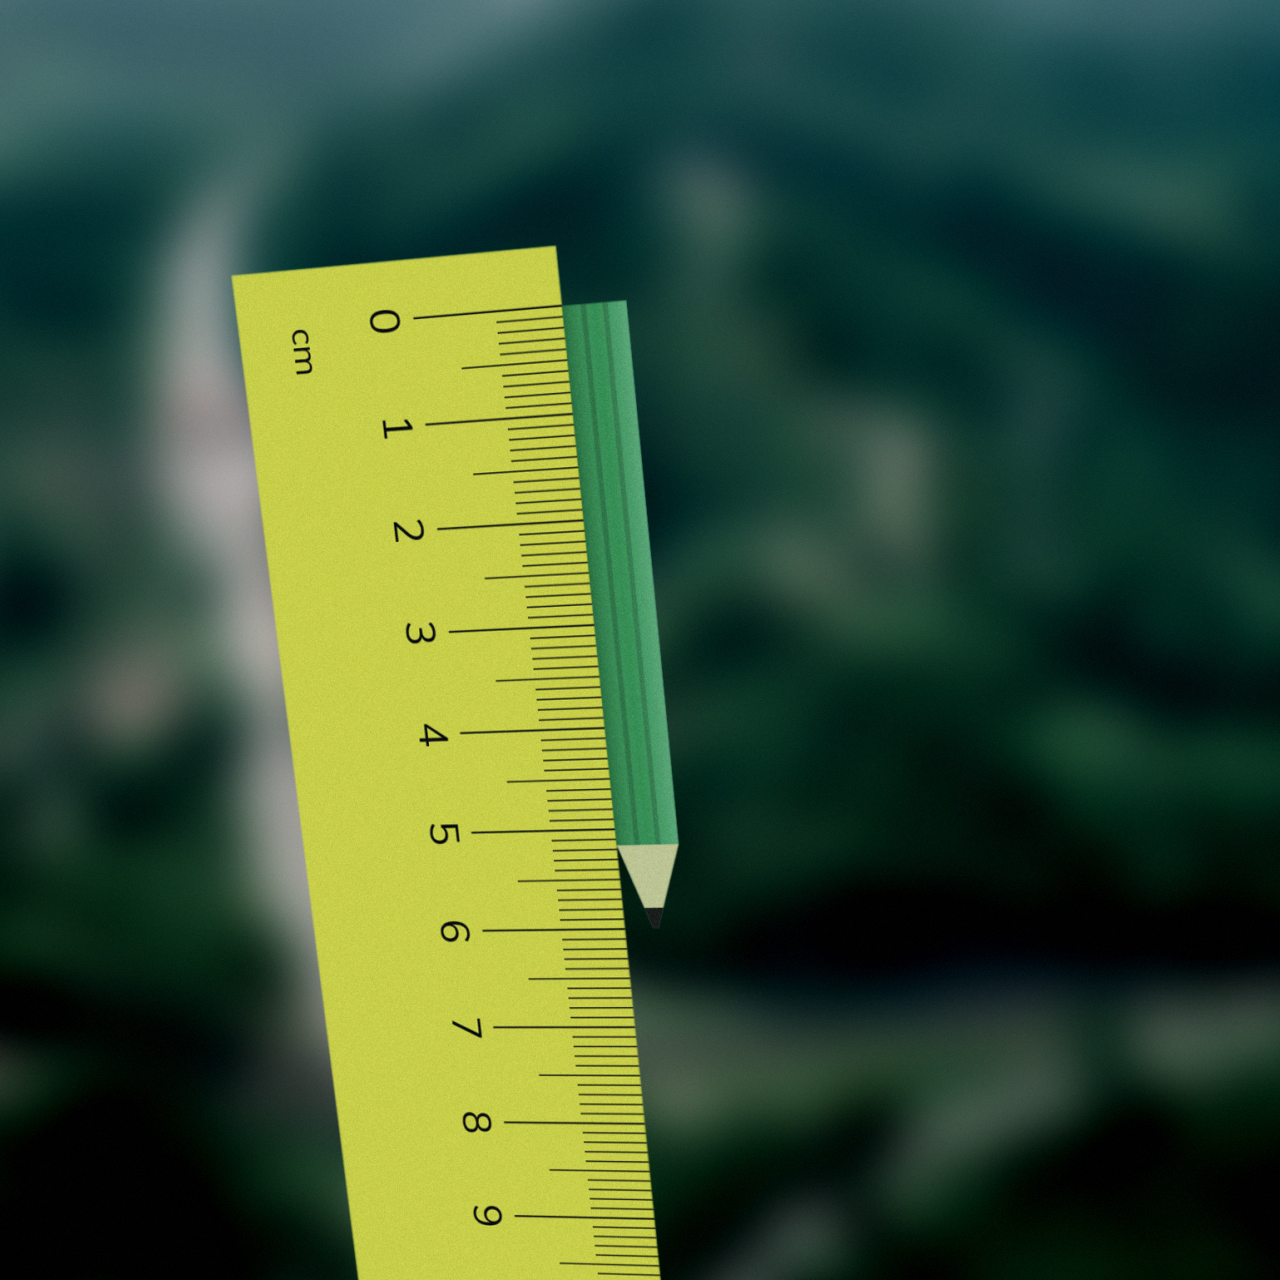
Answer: 6 cm
